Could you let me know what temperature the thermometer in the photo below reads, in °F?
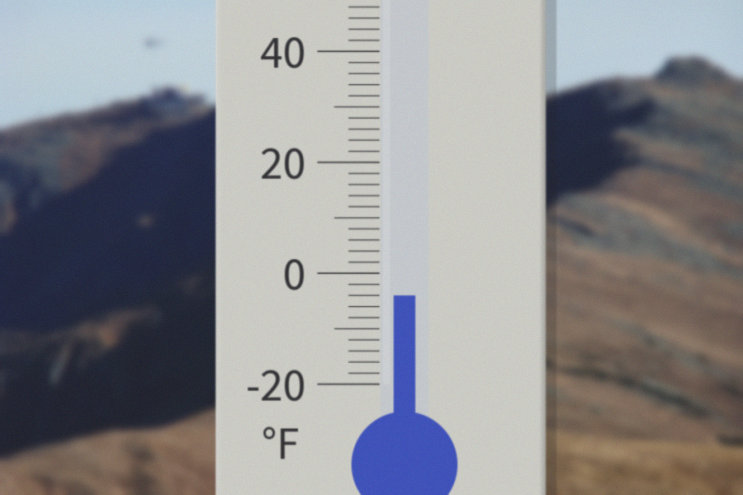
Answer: -4 °F
